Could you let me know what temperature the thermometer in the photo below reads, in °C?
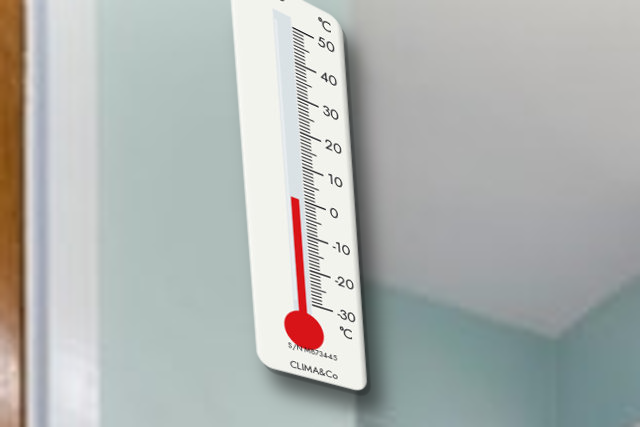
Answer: 0 °C
